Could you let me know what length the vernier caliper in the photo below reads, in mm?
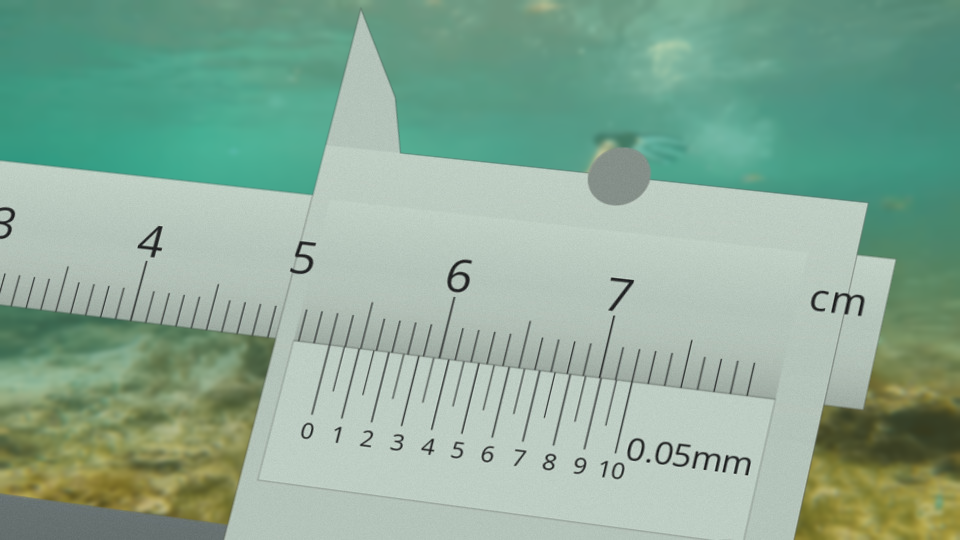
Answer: 53.0 mm
